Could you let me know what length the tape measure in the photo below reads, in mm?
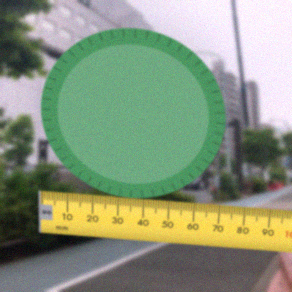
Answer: 70 mm
